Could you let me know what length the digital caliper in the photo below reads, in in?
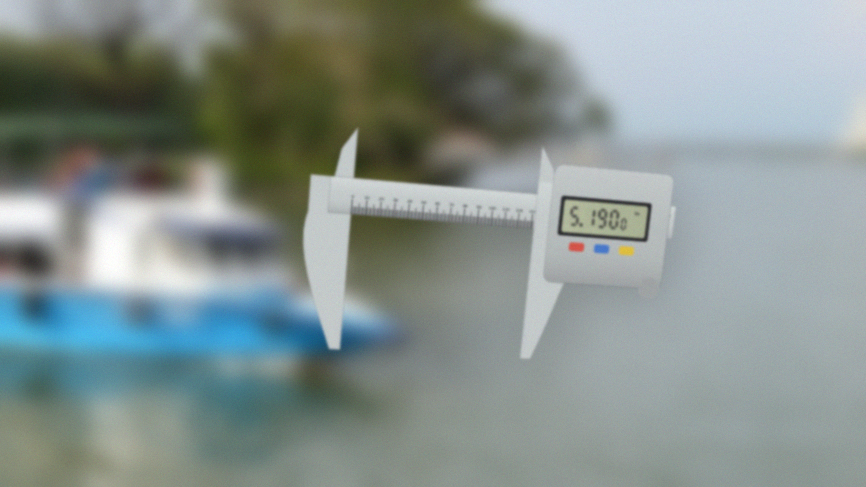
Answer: 5.1900 in
